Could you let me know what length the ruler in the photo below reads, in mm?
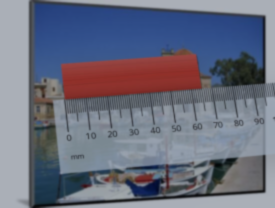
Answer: 65 mm
